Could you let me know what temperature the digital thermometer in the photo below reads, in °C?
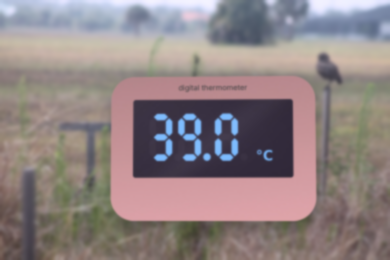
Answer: 39.0 °C
